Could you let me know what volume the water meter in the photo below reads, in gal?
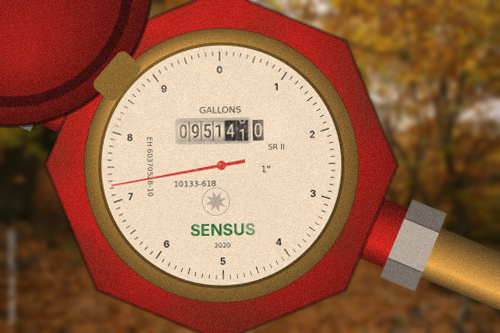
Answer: 951407.2 gal
